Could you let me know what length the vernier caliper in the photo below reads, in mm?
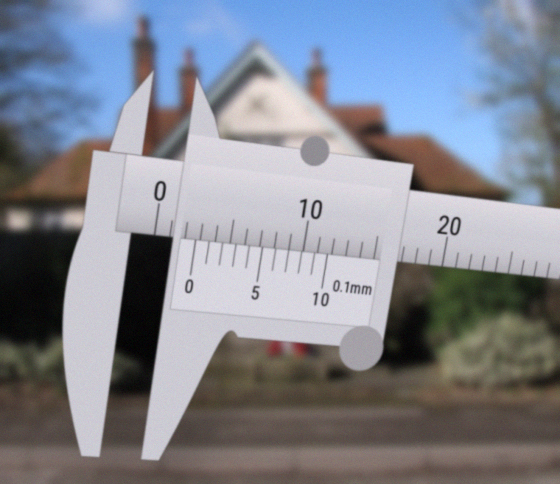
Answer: 2.7 mm
